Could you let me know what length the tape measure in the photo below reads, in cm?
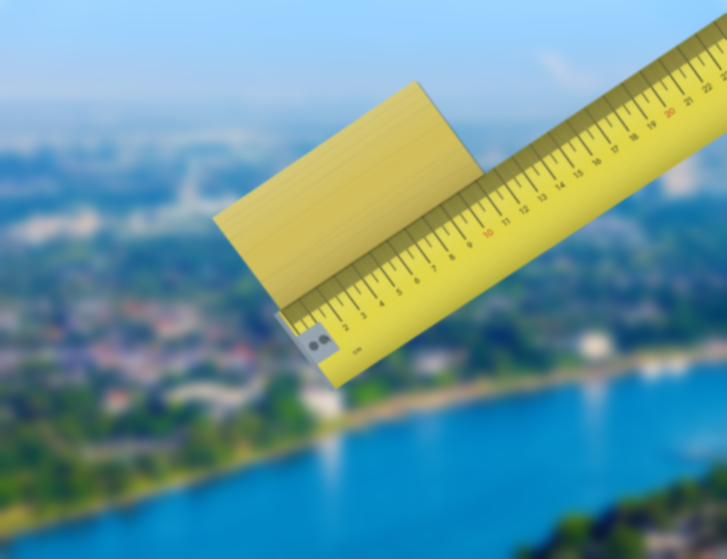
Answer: 11.5 cm
